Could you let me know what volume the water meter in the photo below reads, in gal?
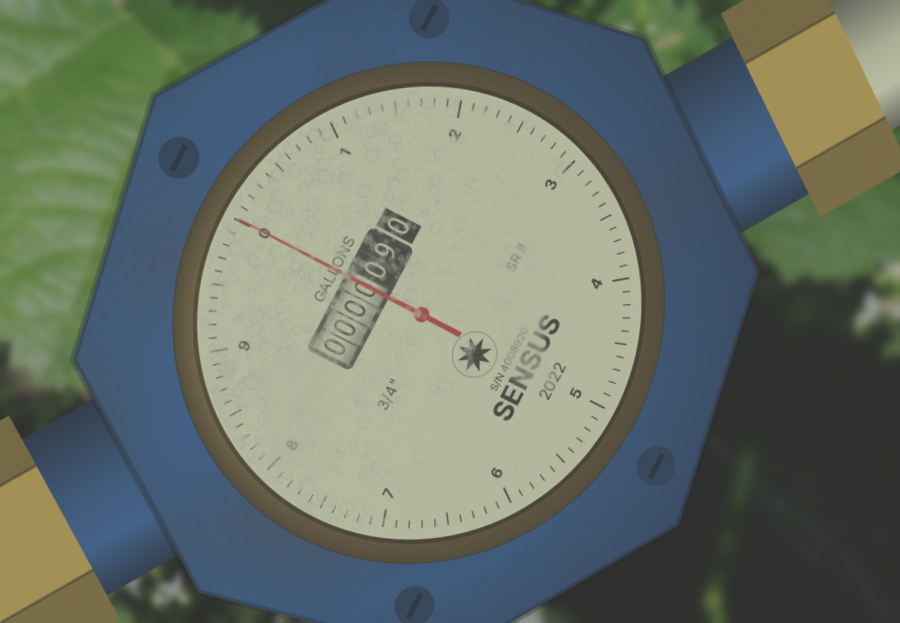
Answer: 90.0 gal
